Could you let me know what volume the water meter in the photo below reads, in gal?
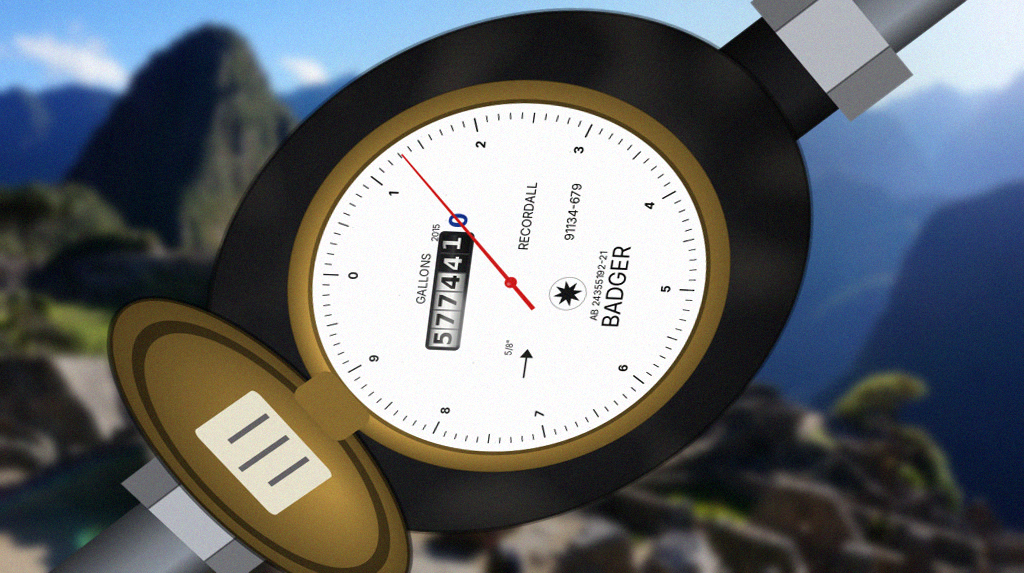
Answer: 5774411.3 gal
